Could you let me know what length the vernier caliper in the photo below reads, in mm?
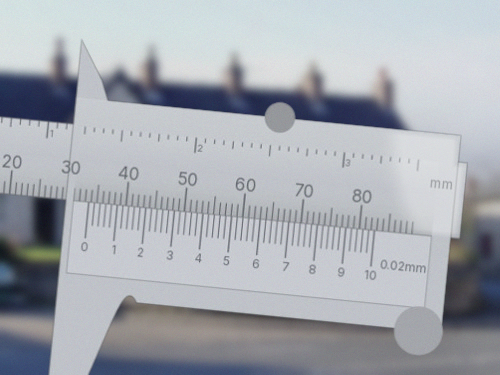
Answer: 33.6 mm
